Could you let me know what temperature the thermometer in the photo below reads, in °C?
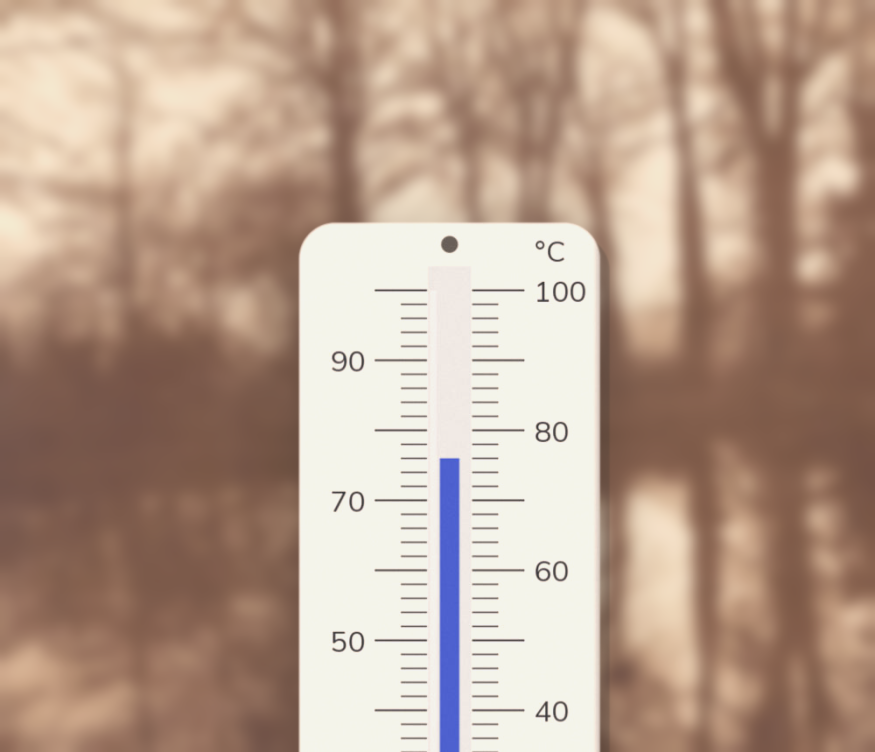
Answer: 76 °C
